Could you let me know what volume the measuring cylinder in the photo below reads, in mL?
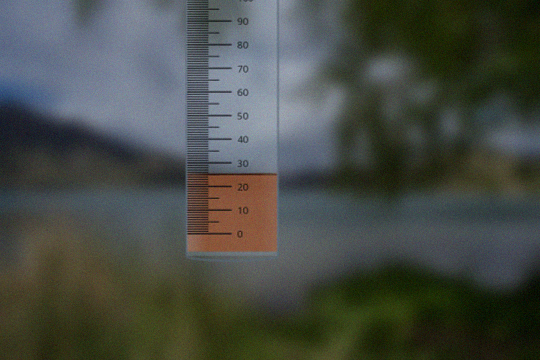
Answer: 25 mL
